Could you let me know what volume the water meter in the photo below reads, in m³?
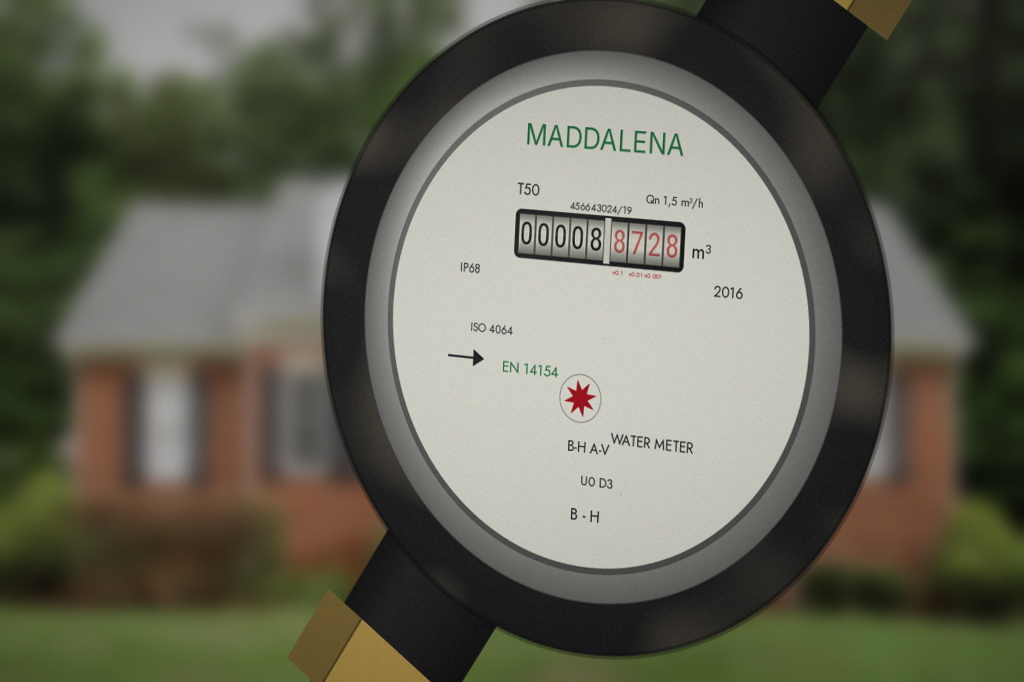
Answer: 8.8728 m³
